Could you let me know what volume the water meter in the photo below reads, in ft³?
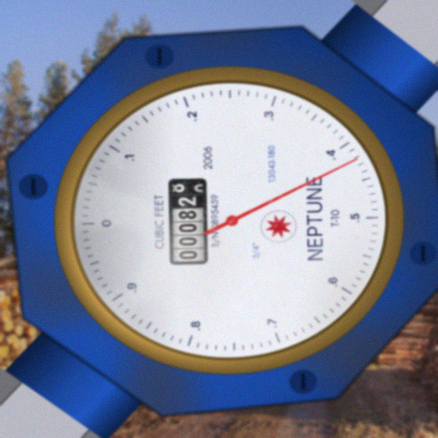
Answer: 828.42 ft³
